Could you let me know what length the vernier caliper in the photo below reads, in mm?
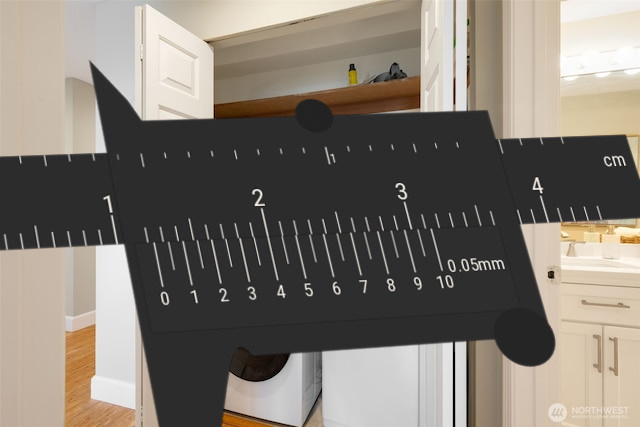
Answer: 12.4 mm
